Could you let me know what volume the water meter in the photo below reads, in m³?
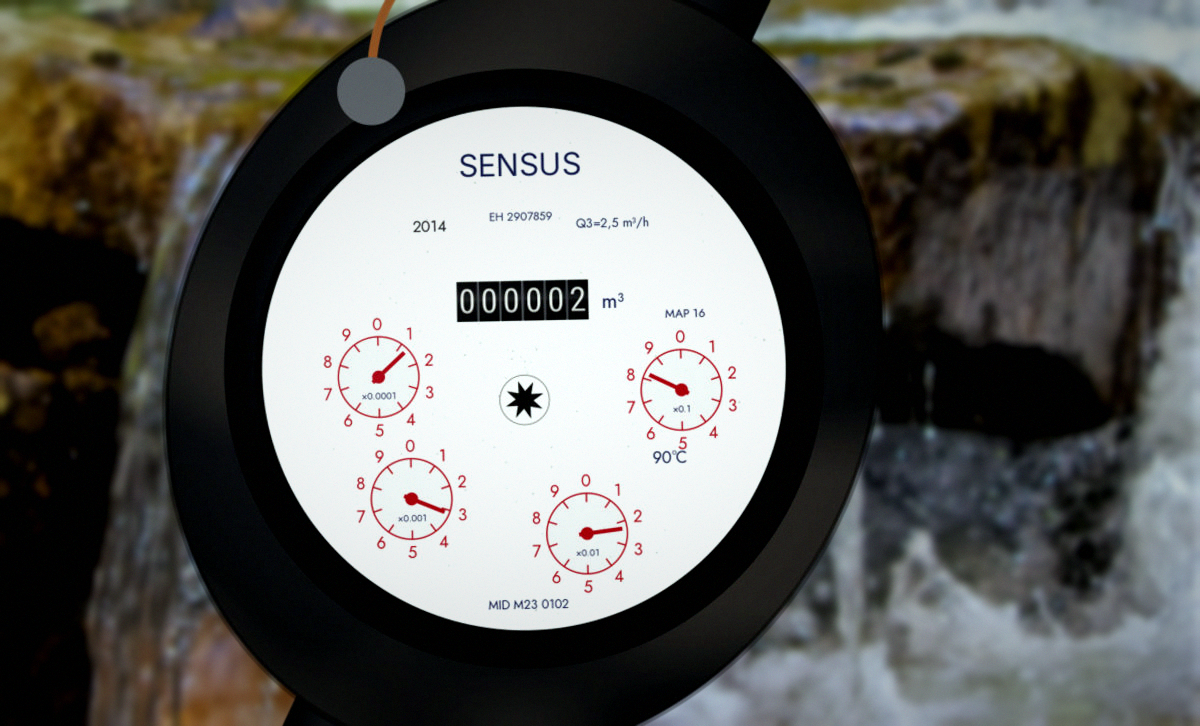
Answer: 2.8231 m³
